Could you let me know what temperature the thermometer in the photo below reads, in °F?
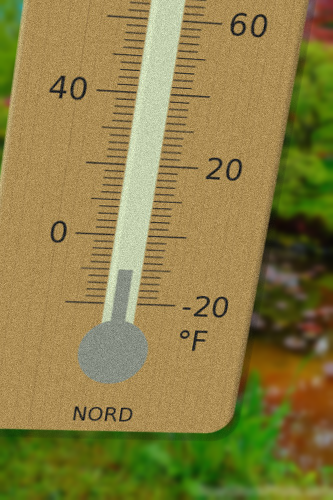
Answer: -10 °F
